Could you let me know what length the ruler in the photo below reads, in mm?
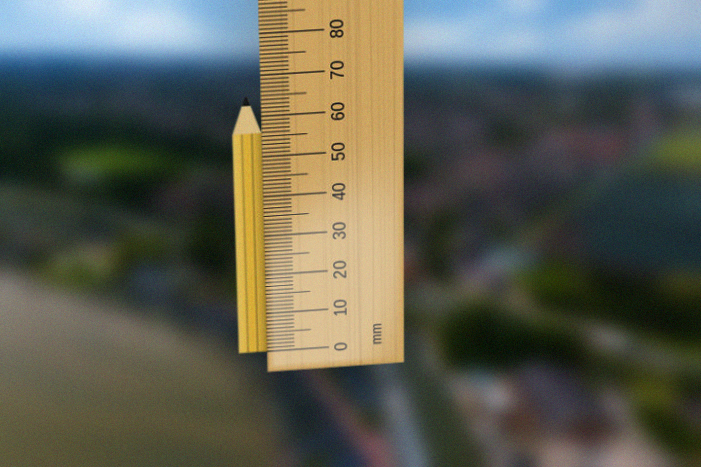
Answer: 65 mm
